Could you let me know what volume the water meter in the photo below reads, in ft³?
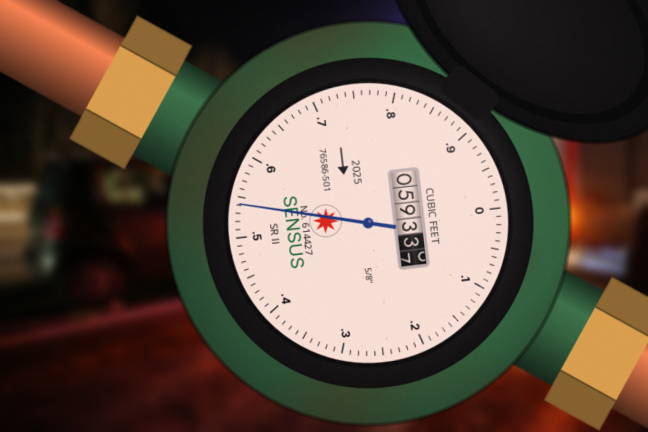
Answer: 59336.54 ft³
